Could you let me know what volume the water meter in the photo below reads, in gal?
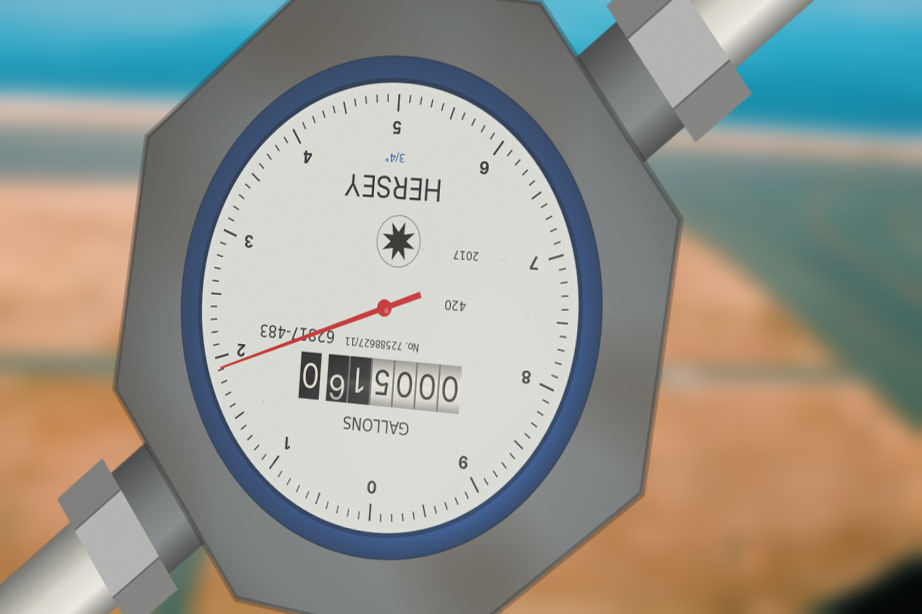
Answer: 5161.9 gal
